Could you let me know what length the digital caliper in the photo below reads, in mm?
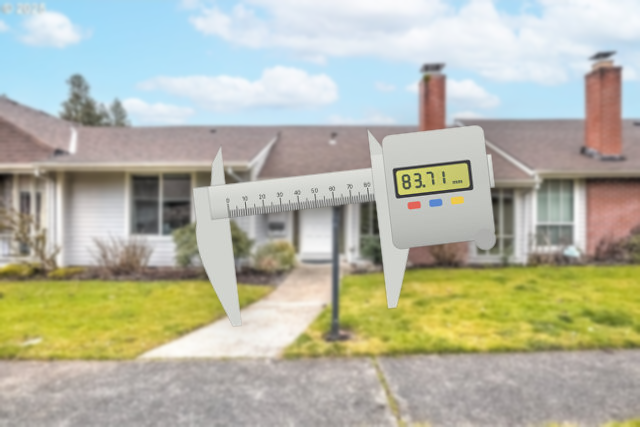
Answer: 83.71 mm
